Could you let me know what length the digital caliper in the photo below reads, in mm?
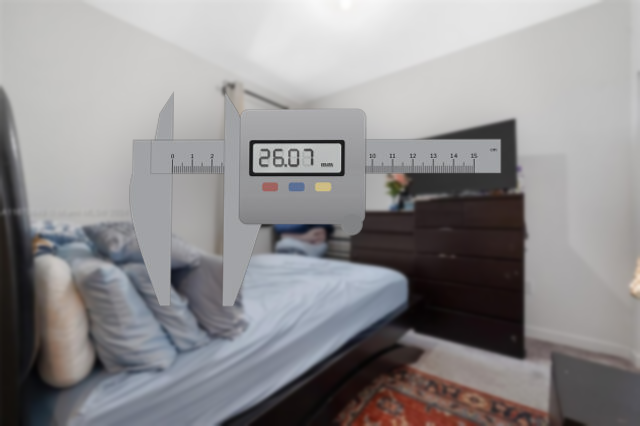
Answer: 26.07 mm
